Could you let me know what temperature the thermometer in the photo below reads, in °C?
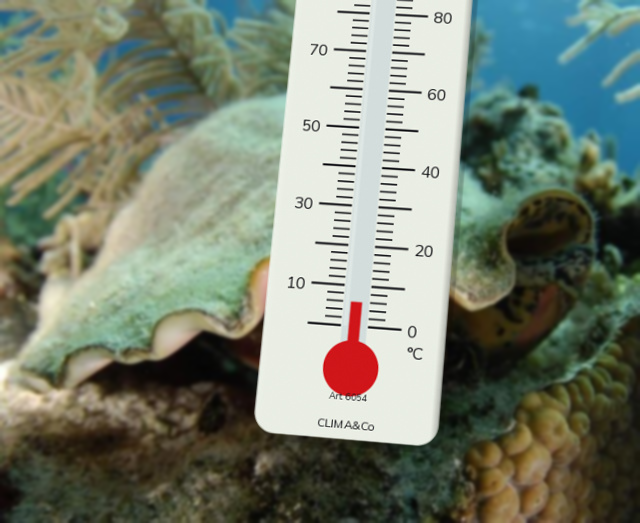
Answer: 6 °C
